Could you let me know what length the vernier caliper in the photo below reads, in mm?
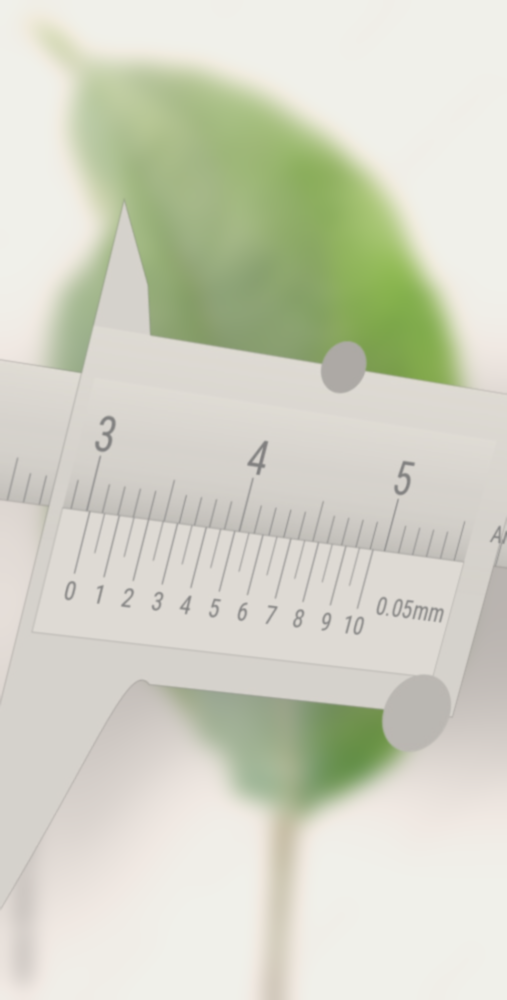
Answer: 30.2 mm
